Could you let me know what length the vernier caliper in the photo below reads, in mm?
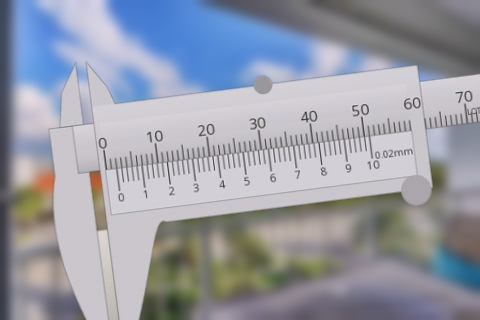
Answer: 2.0 mm
